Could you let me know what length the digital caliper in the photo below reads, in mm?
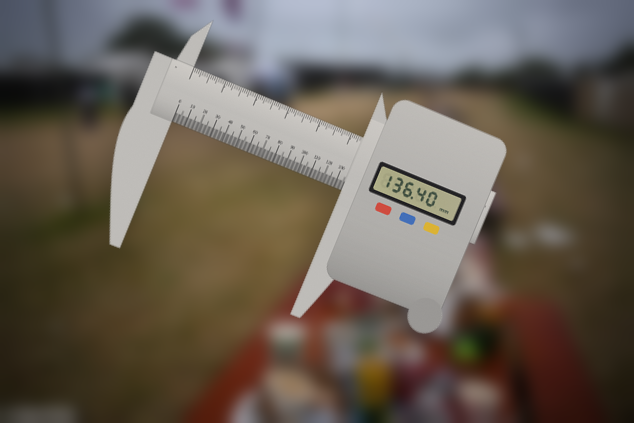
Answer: 136.40 mm
